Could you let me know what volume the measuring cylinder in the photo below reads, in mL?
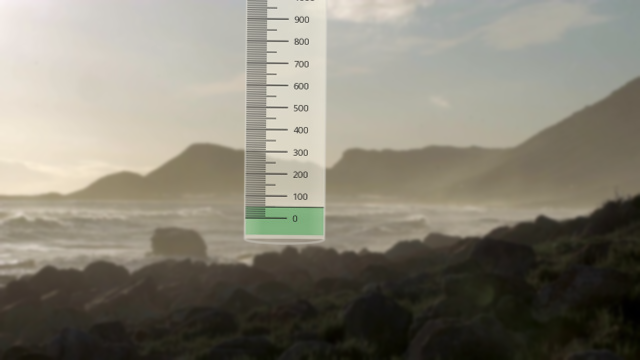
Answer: 50 mL
